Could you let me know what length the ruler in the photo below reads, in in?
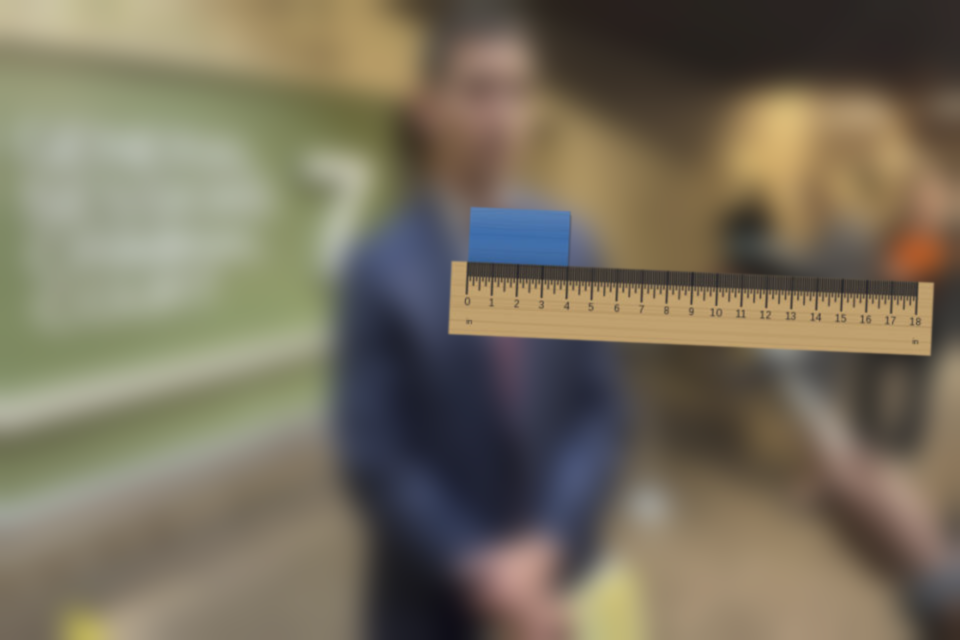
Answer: 4 in
